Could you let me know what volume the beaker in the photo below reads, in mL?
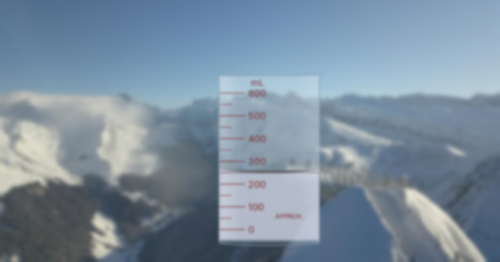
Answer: 250 mL
